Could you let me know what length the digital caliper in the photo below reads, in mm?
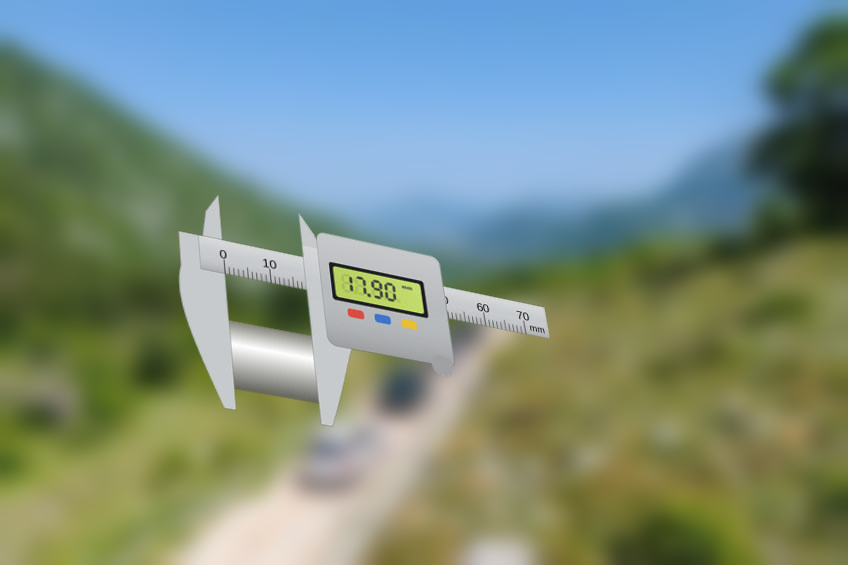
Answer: 17.90 mm
